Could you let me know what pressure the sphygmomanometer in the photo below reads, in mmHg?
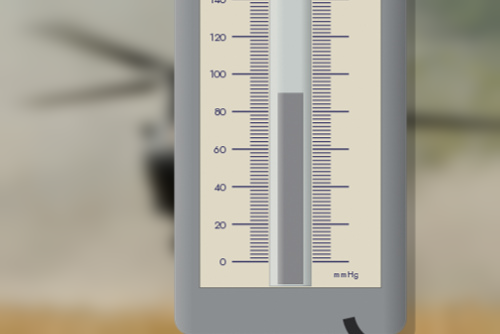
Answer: 90 mmHg
